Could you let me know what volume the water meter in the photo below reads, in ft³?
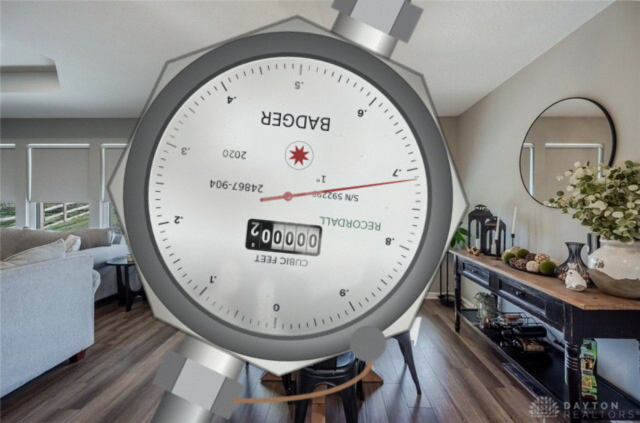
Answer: 1.71 ft³
